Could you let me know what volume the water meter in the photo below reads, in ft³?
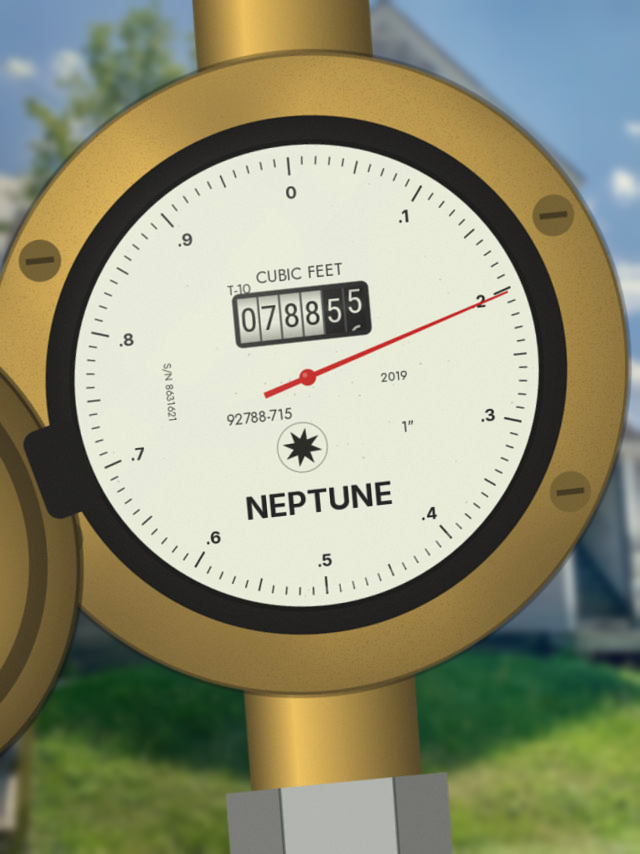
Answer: 78855.20 ft³
